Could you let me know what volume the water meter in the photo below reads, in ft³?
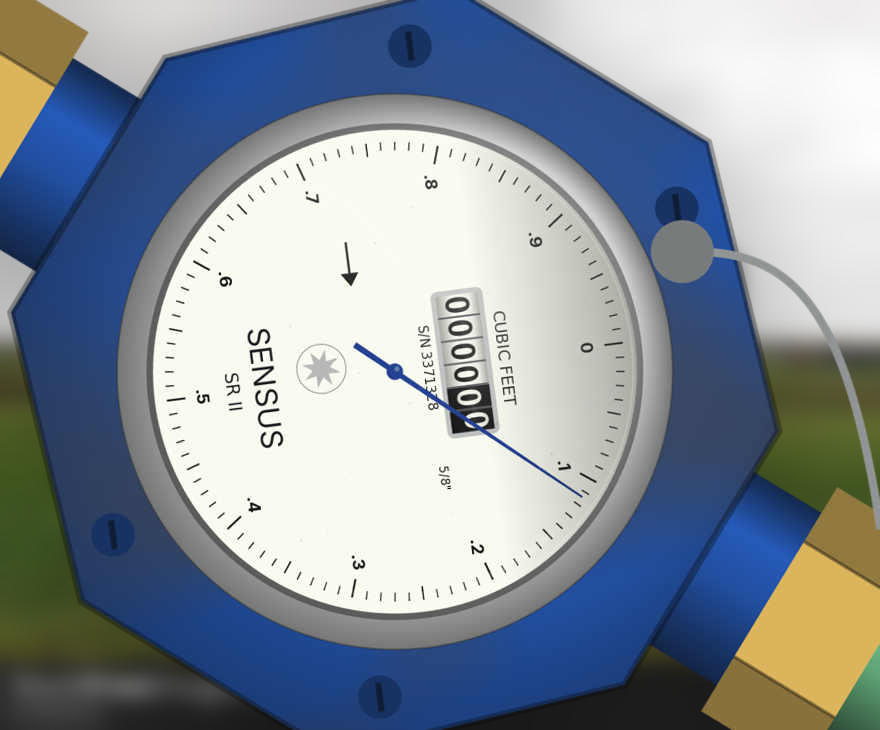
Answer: 0.11 ft³
